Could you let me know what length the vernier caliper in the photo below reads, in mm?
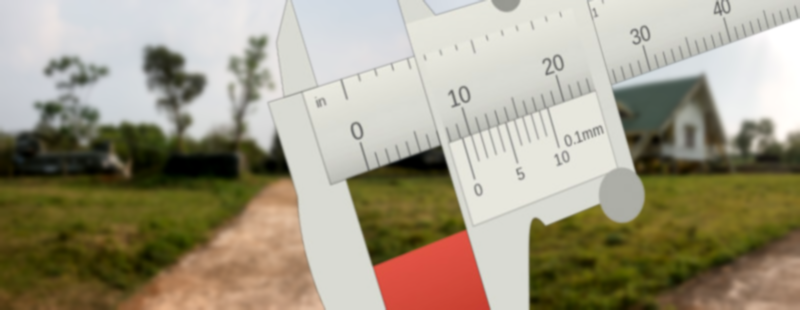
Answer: 9.2 mm
